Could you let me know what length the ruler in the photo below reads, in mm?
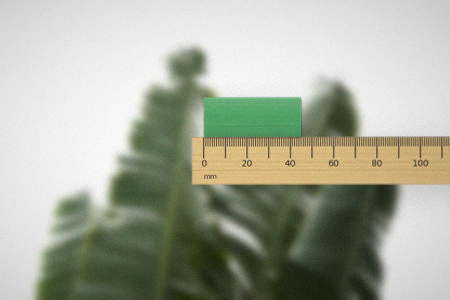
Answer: 45 mm
